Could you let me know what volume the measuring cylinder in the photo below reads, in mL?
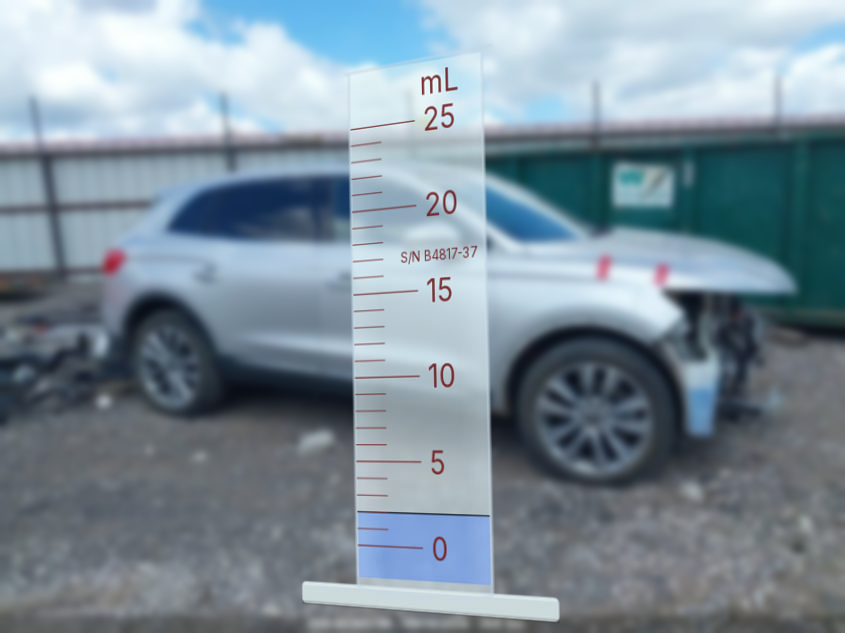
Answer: 2 mL
